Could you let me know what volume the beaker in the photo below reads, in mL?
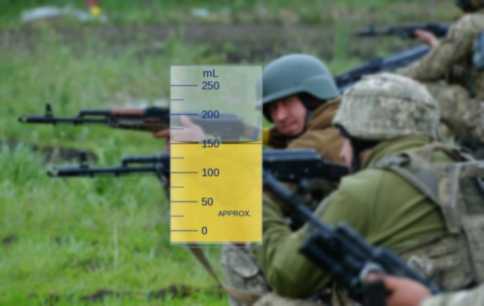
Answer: 150 mL
